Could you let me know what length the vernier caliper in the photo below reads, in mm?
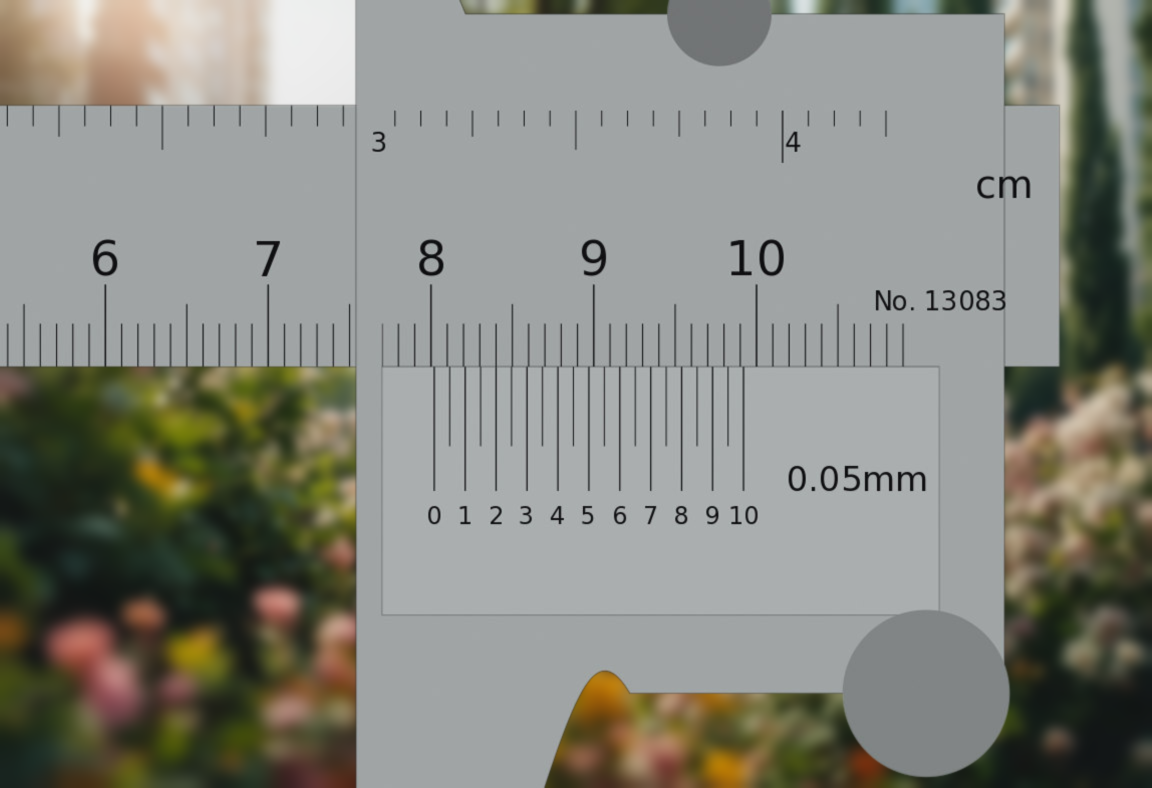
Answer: 80.2 mm
